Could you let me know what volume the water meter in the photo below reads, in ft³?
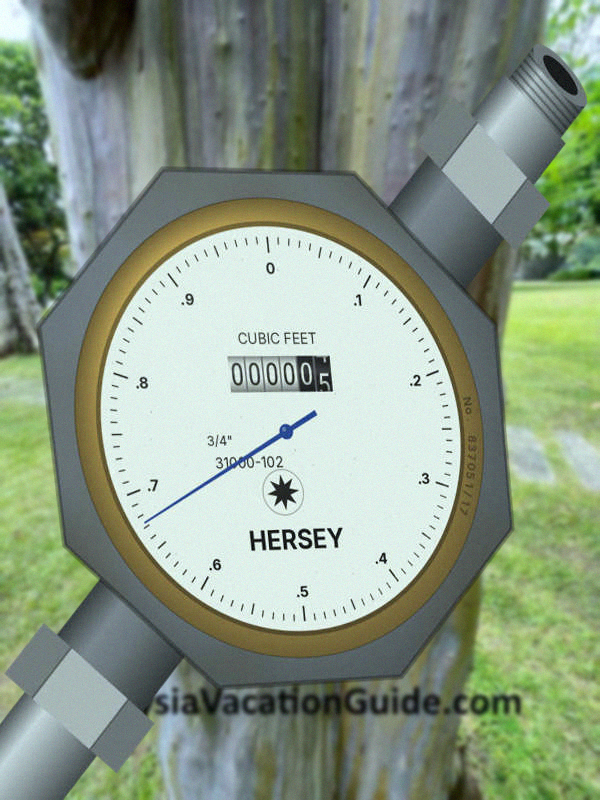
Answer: 4.67 ft³
